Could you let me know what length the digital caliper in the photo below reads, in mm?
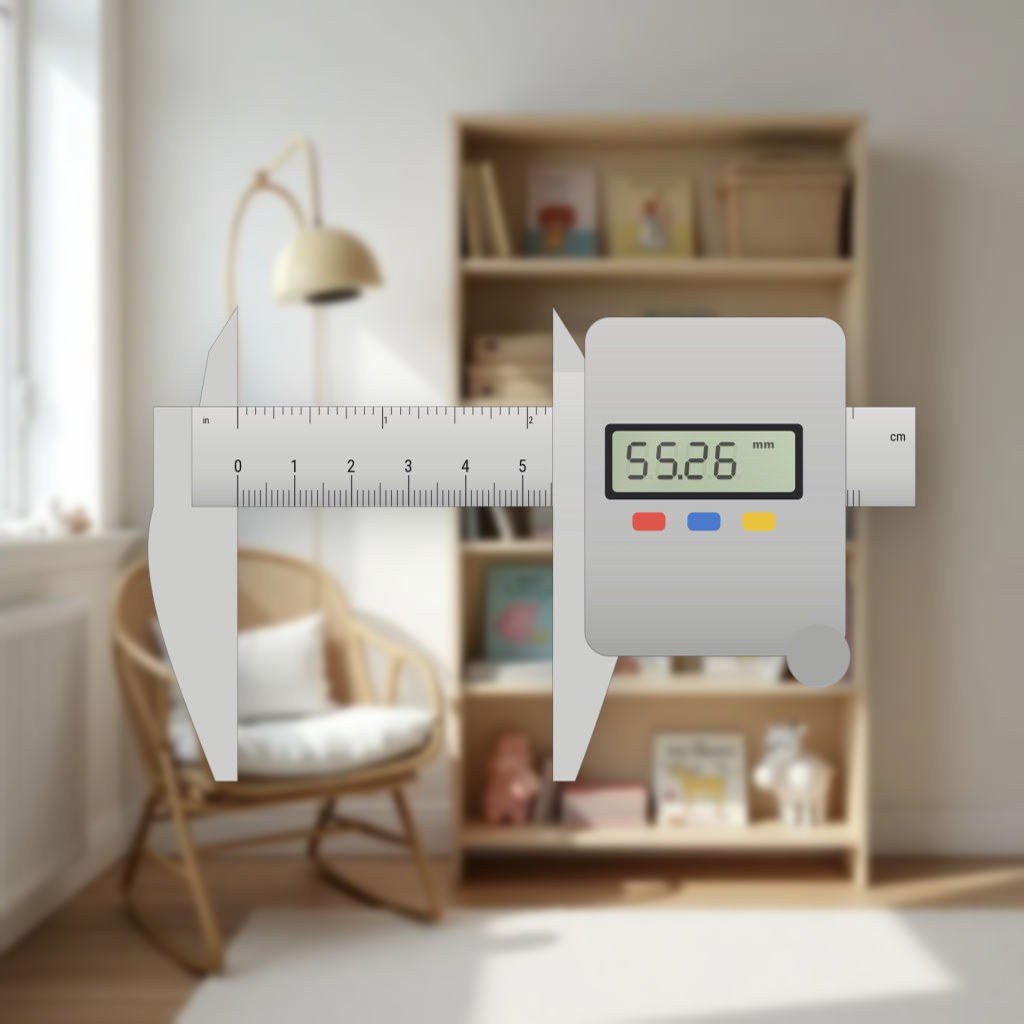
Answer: 55.26 mm
